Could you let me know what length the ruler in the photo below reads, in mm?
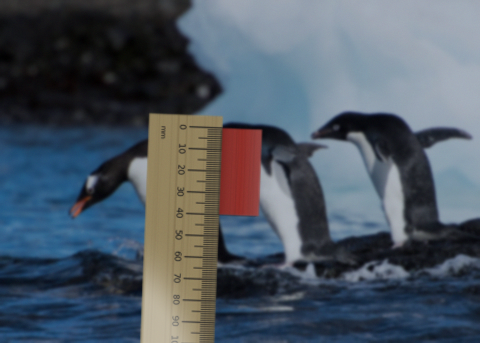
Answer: 40 mm
